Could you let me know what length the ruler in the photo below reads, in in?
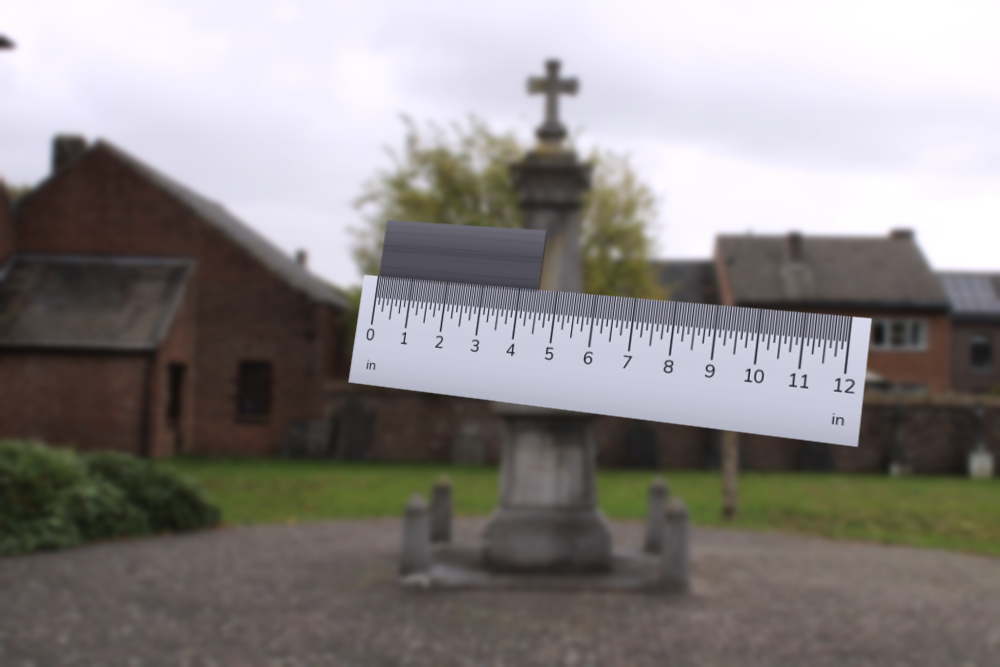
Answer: 4.5 in
